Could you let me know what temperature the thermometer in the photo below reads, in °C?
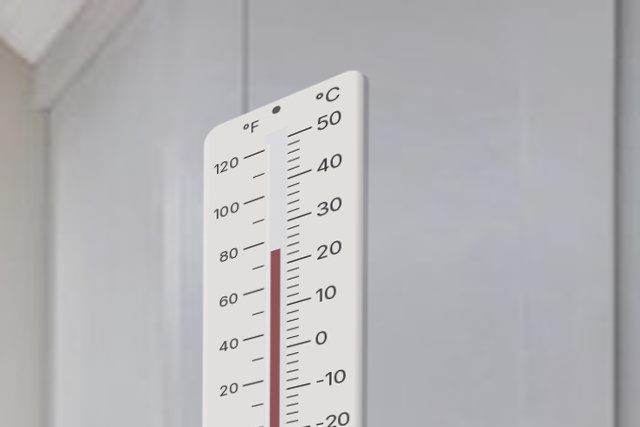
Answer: 24 °C
